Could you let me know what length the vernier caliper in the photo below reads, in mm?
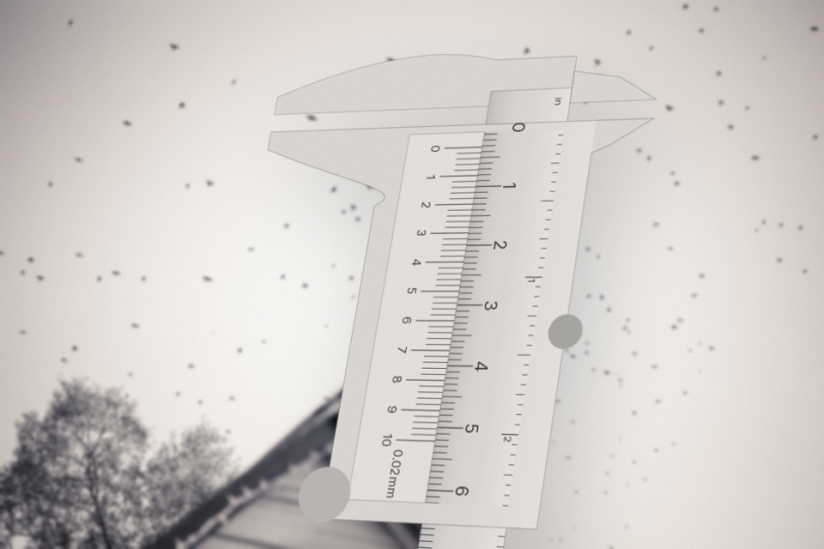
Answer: 3.2 mm
